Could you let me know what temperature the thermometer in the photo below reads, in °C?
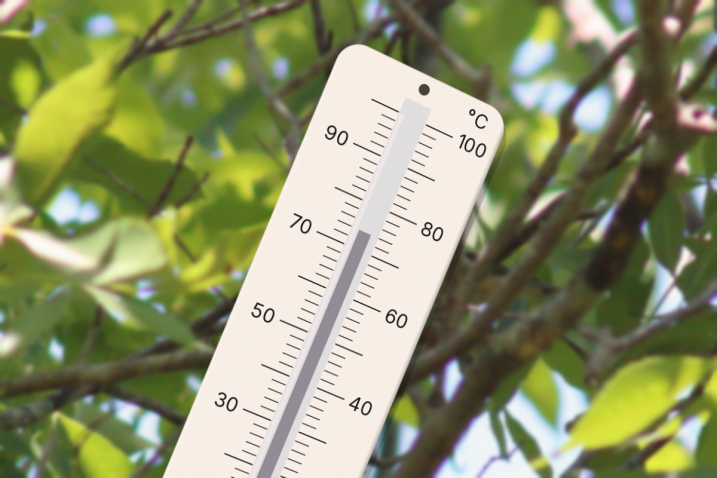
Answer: 74 °C
